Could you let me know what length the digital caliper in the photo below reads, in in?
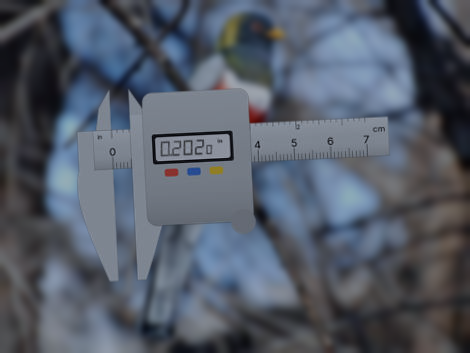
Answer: 0.2020 in
